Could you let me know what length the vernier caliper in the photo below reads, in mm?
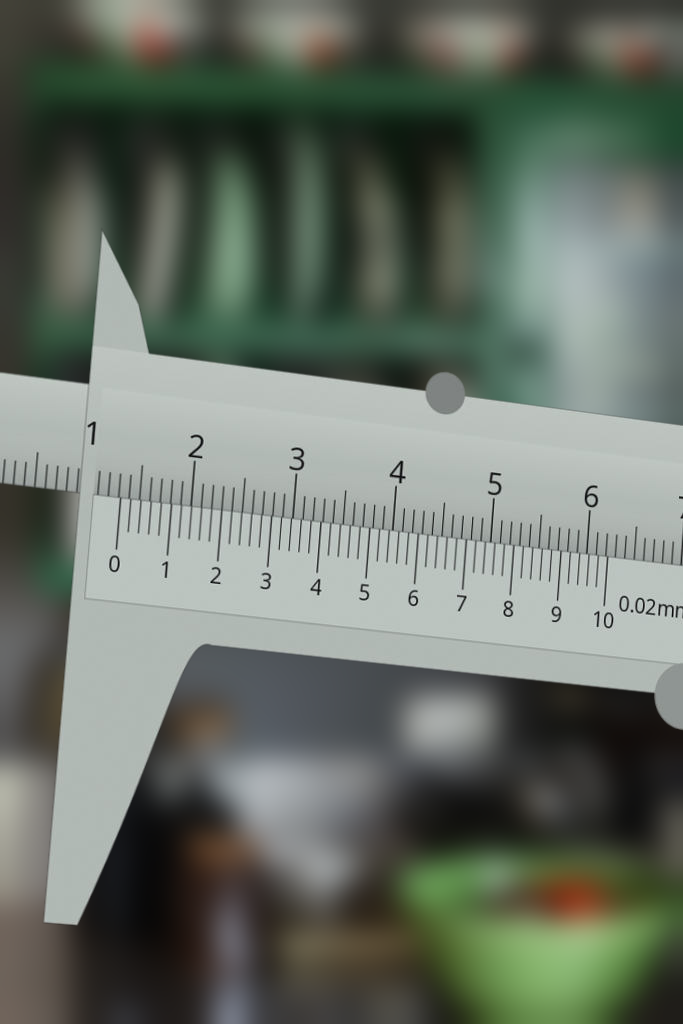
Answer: 13.2 mm
